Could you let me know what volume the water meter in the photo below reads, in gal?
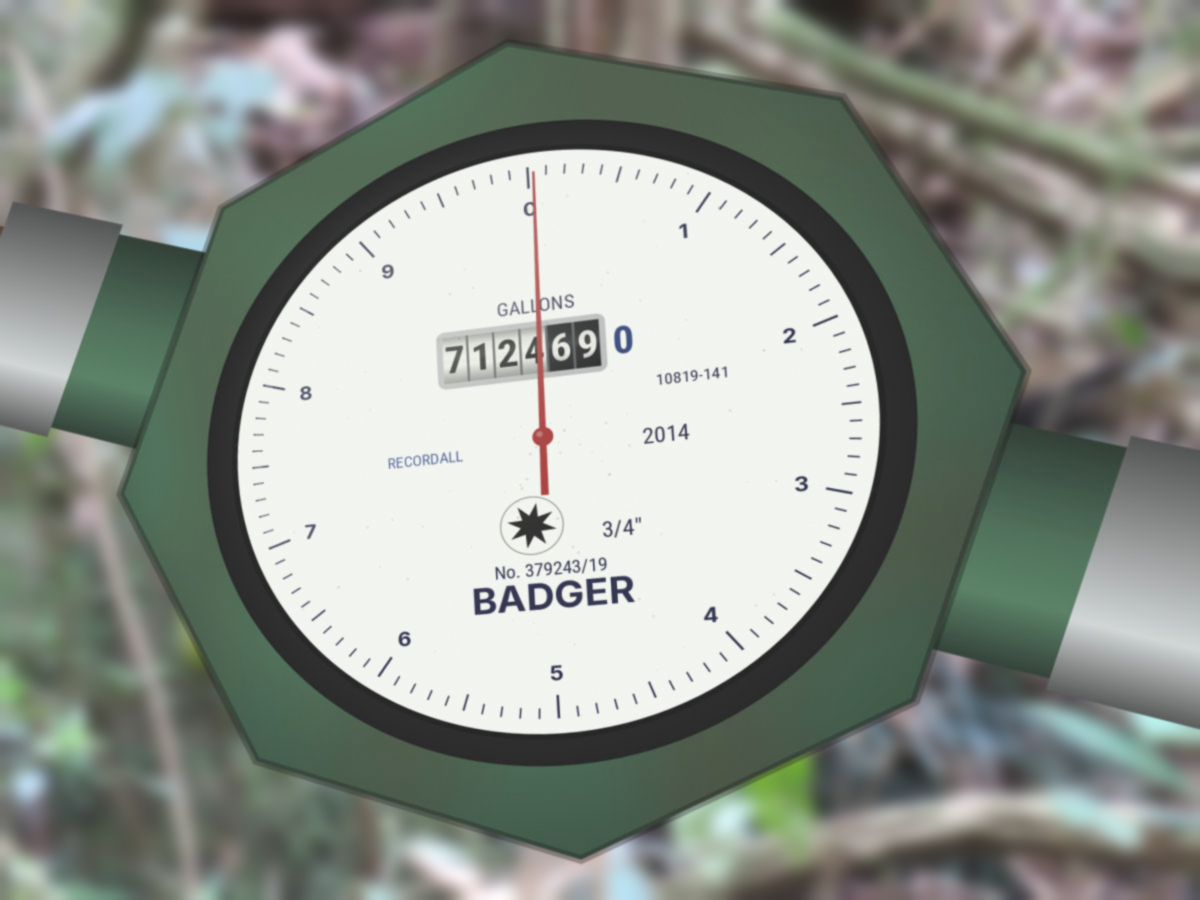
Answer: 7124690.0 gal
